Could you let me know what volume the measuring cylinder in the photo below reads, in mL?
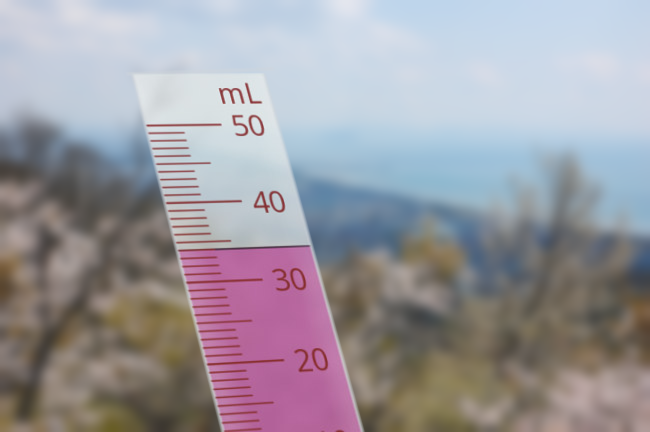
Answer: 34 mL
